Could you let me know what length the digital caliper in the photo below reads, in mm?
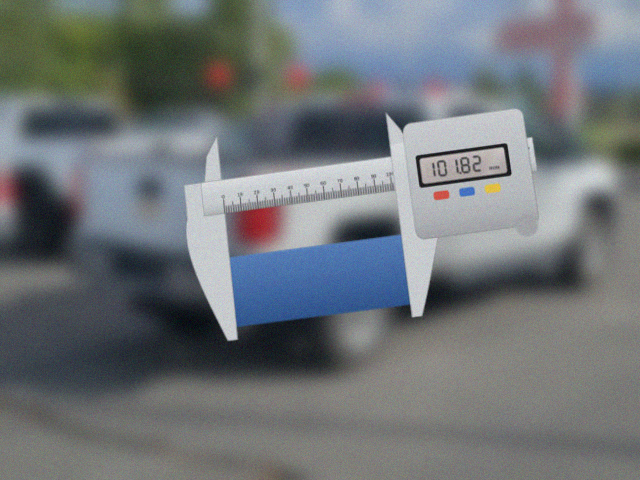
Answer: 101.82 mm
